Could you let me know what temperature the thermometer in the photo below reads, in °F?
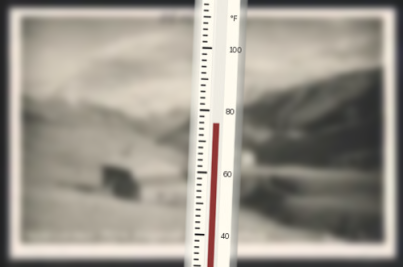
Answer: 76 °F
